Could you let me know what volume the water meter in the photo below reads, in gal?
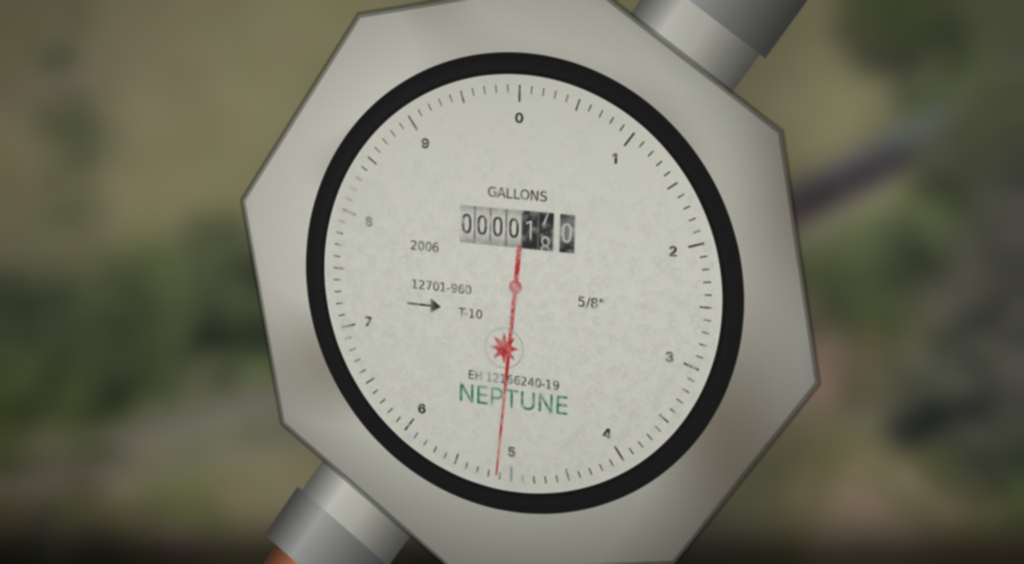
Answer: 175.1 gal
